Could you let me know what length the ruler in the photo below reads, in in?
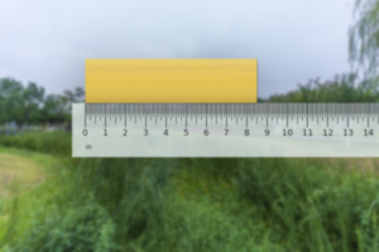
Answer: 8.5 in
